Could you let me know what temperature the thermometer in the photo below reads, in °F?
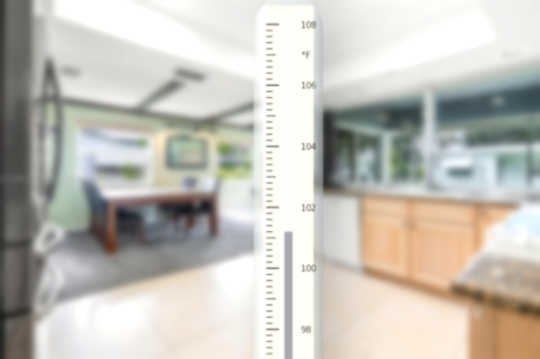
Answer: 101.2 °F
